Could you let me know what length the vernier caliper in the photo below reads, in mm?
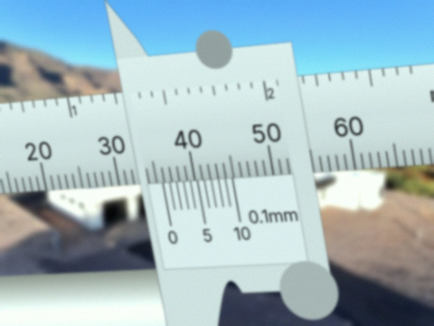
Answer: 35.8 mm
